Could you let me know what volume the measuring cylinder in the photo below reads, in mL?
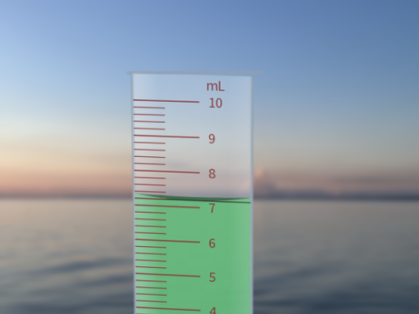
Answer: 7.2 mL
